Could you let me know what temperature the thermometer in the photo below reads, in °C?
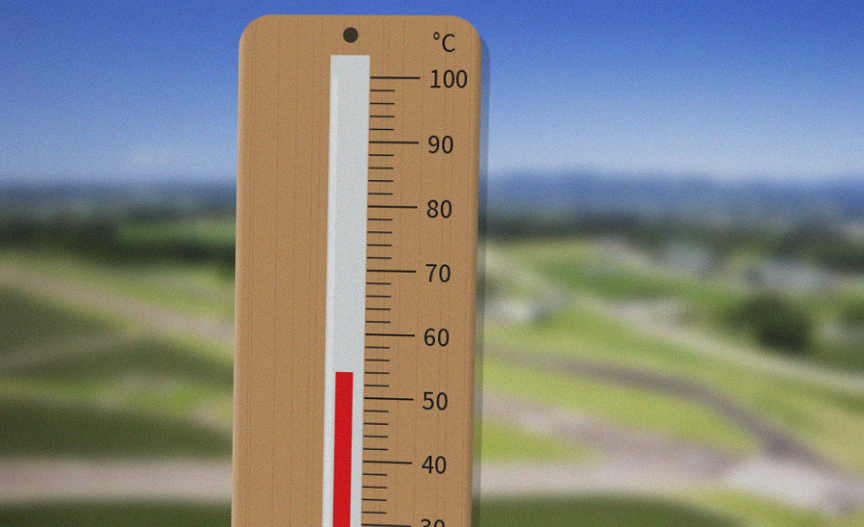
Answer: 54 °C
